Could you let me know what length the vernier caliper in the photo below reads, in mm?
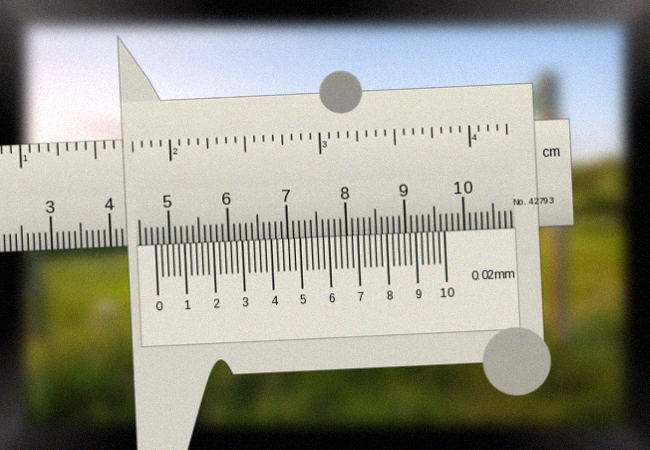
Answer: 47.6 mm
